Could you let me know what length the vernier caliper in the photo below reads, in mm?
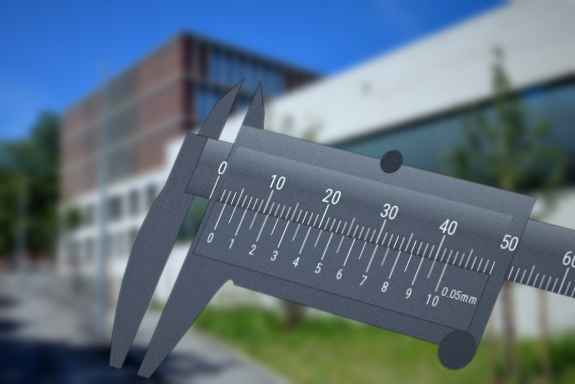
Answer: 3.0 mm
